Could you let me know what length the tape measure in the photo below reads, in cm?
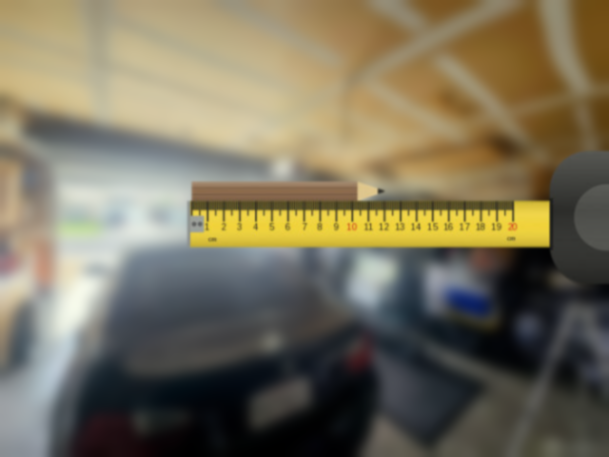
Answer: 12 cm
